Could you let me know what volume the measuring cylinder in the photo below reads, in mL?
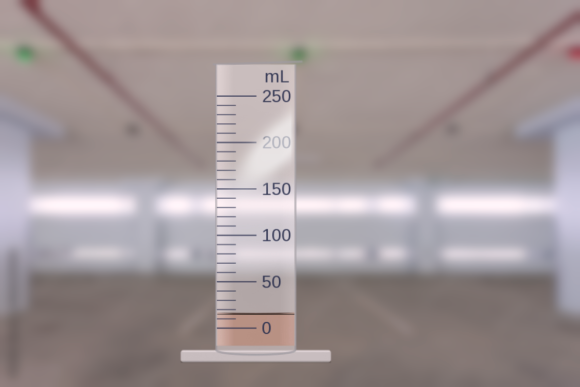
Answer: 15 mL
